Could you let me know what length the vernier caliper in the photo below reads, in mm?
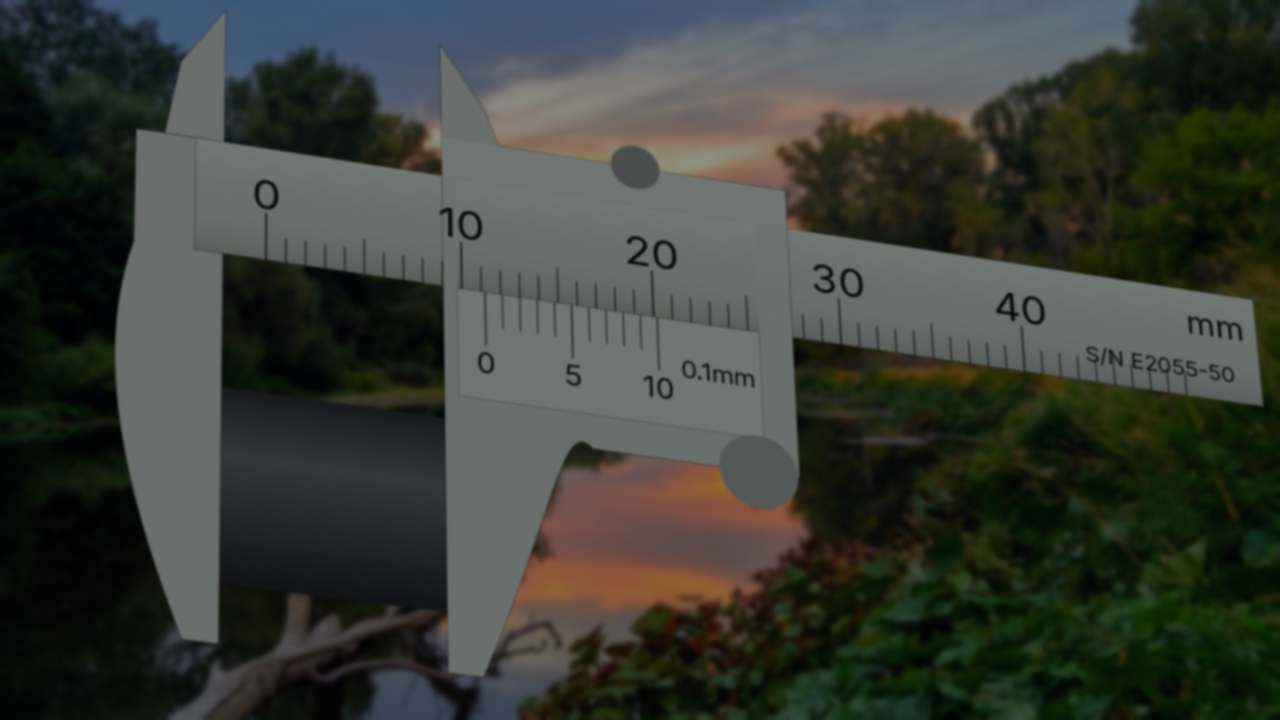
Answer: 11.2 mm
